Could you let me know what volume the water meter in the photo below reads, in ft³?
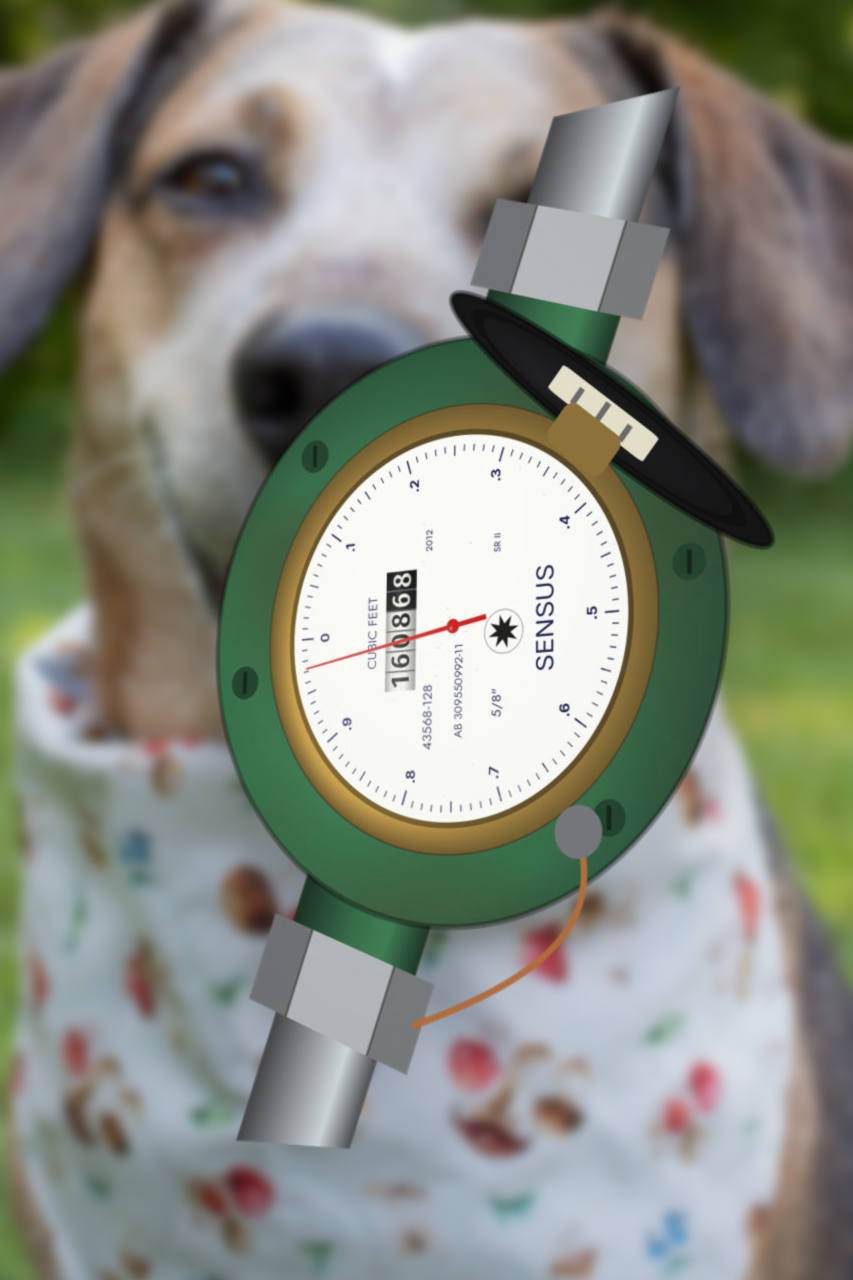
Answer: 160867.97 ft³
